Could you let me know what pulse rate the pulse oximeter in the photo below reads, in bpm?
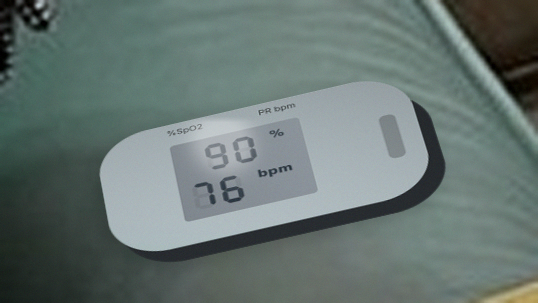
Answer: 76 bpm
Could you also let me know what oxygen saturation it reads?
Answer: 90 %
